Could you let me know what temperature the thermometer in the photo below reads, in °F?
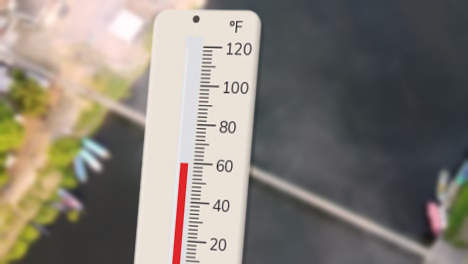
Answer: 60 °F
